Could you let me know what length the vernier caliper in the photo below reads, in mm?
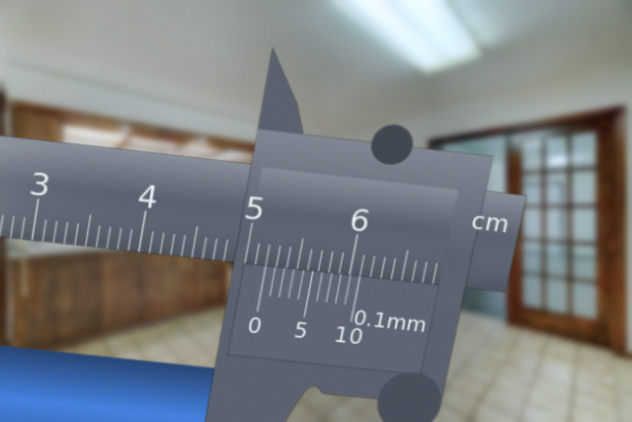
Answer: 52.0 mm
